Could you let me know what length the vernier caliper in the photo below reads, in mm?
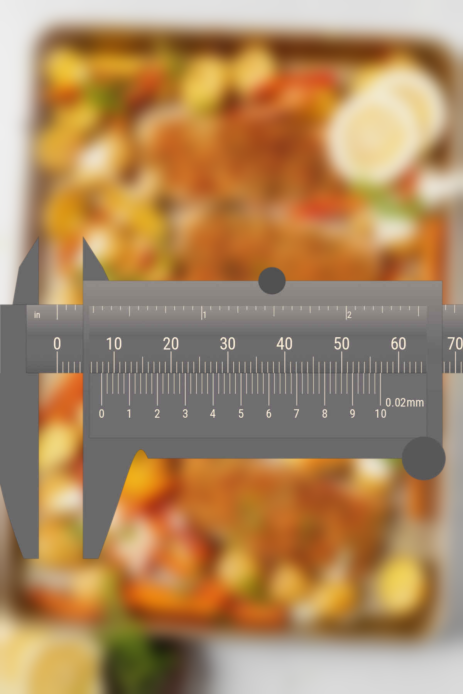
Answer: 7.8 mm
